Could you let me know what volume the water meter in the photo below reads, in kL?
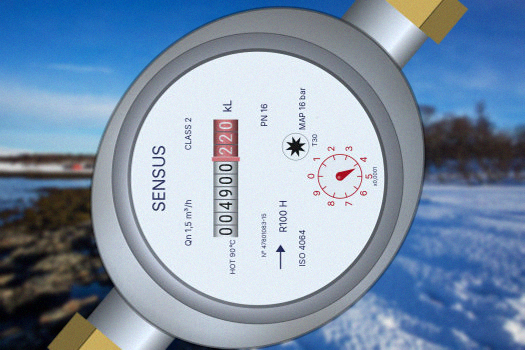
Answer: 4900.2204 kL
